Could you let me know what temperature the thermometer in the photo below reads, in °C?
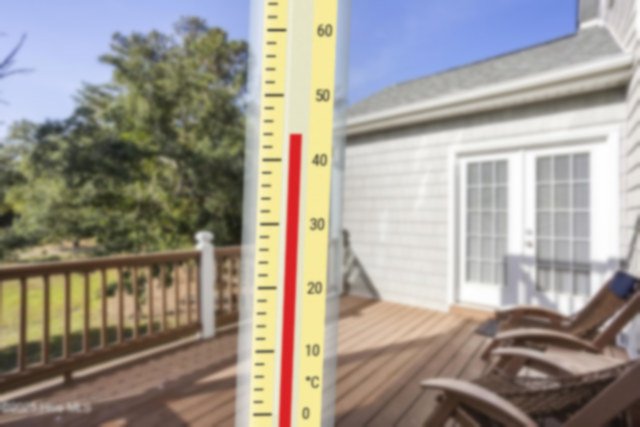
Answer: 44 °C
